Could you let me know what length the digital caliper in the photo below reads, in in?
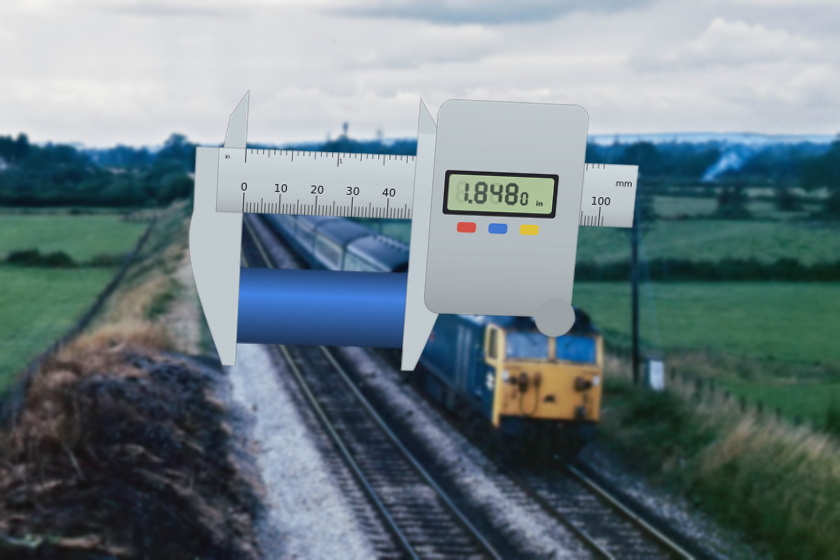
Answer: 1.8480 in
